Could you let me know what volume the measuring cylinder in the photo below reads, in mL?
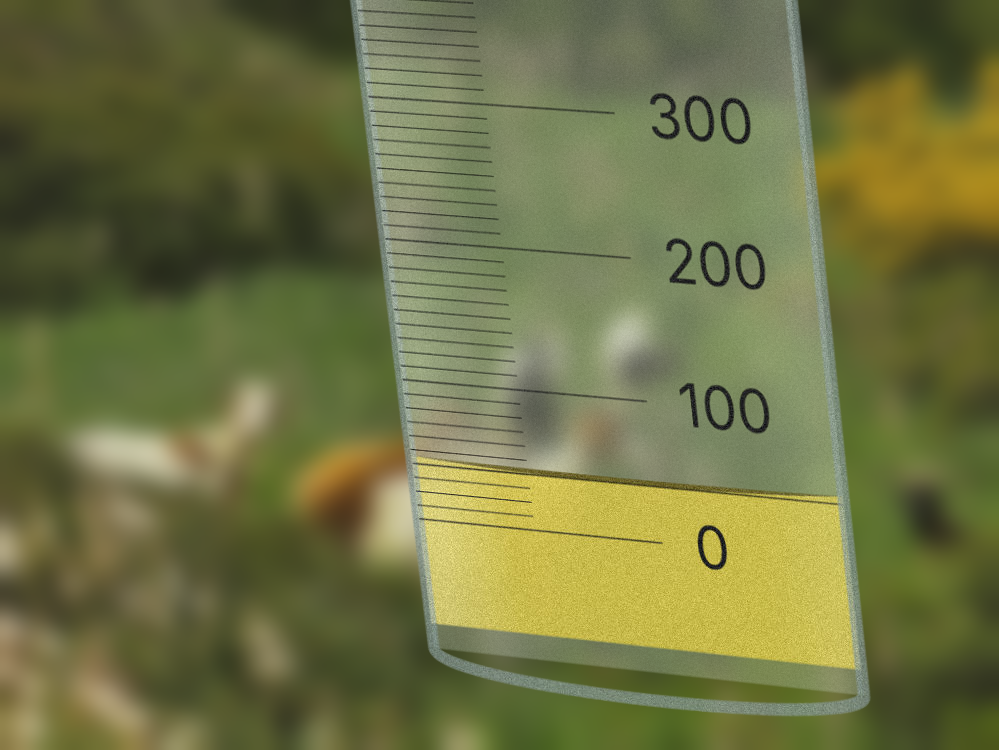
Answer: 40 mL
